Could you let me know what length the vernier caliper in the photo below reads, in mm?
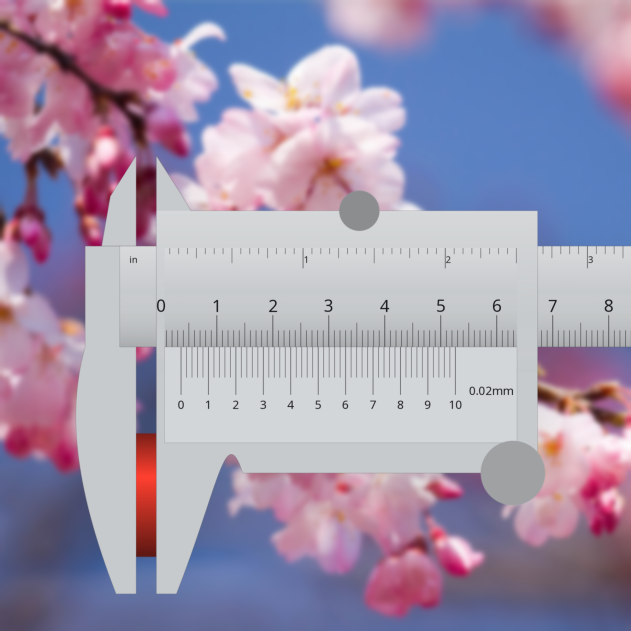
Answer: 3.6 mm
